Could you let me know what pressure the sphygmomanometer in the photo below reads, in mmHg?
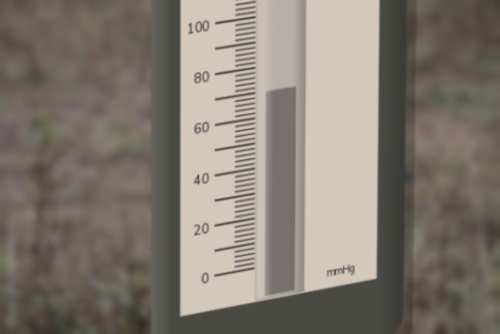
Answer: 70 mmHg
